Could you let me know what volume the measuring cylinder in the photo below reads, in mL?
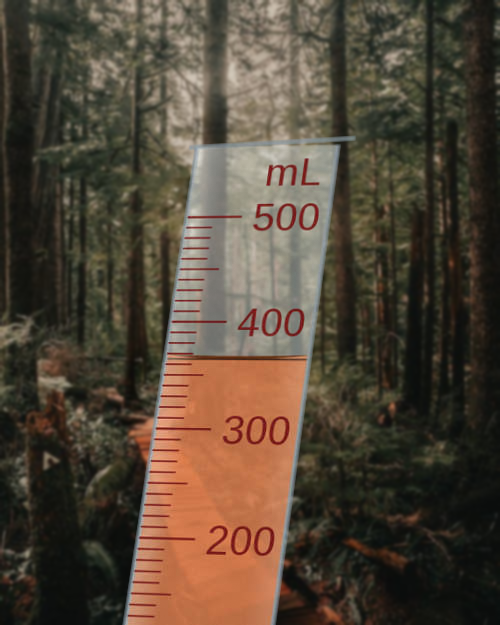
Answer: 365 mL
